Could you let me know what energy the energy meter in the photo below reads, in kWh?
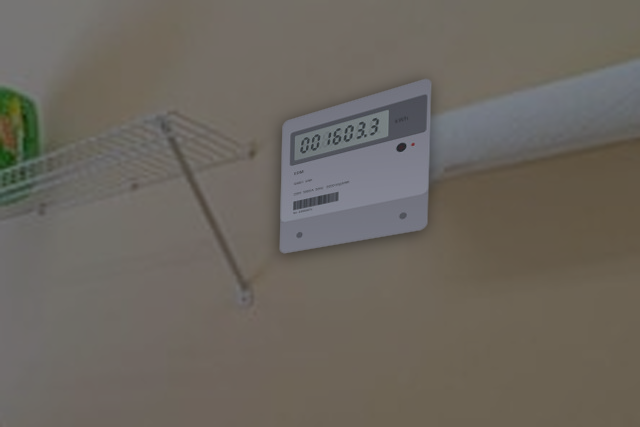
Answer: 1603.3 kWh
